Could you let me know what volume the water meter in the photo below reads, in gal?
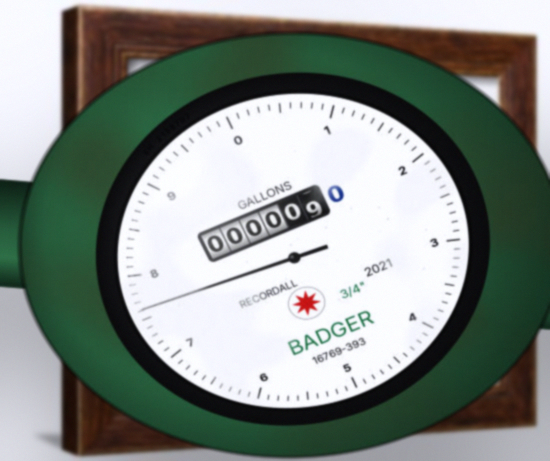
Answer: 87.6 gal
